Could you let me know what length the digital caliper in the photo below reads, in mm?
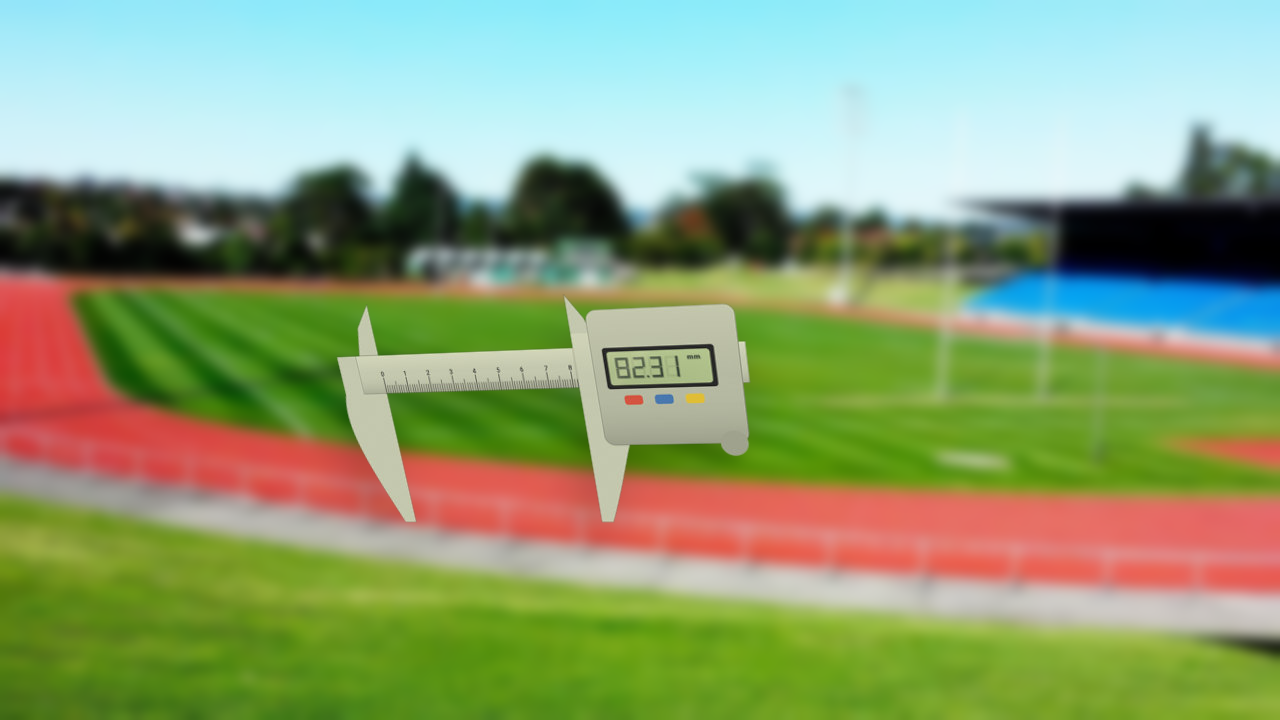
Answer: 82.31 mm
